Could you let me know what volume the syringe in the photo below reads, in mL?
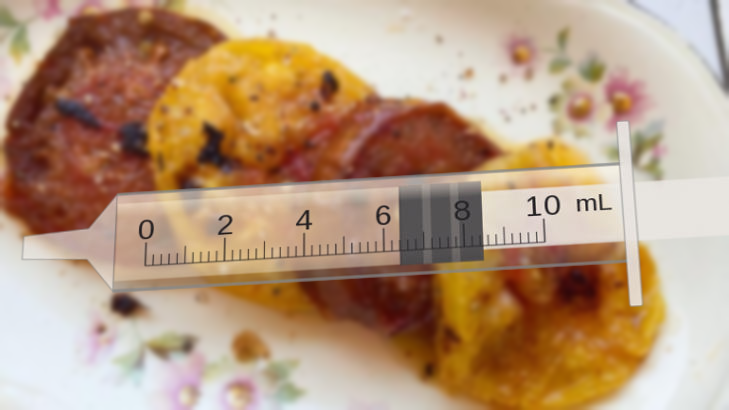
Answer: 6.4 mL
